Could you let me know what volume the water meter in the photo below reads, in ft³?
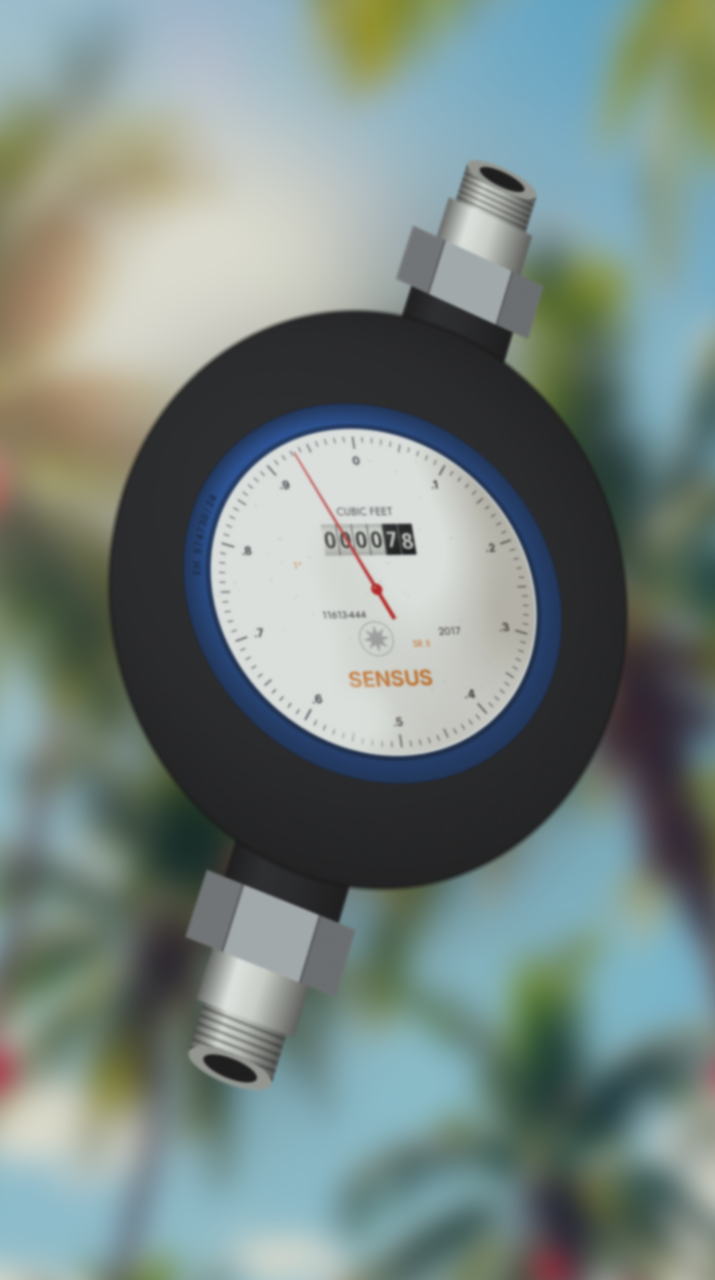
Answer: 77.93 ft³
